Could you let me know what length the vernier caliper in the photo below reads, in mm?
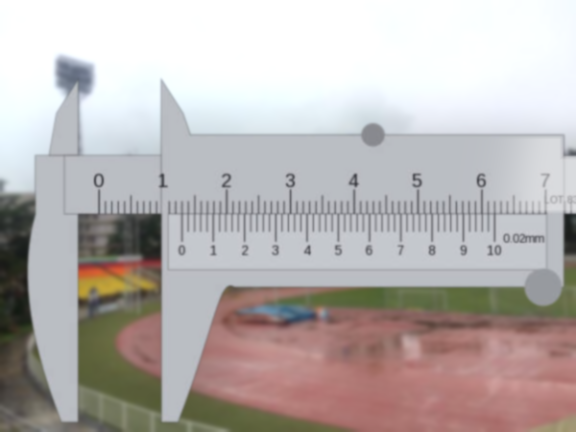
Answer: 13.0 mm
